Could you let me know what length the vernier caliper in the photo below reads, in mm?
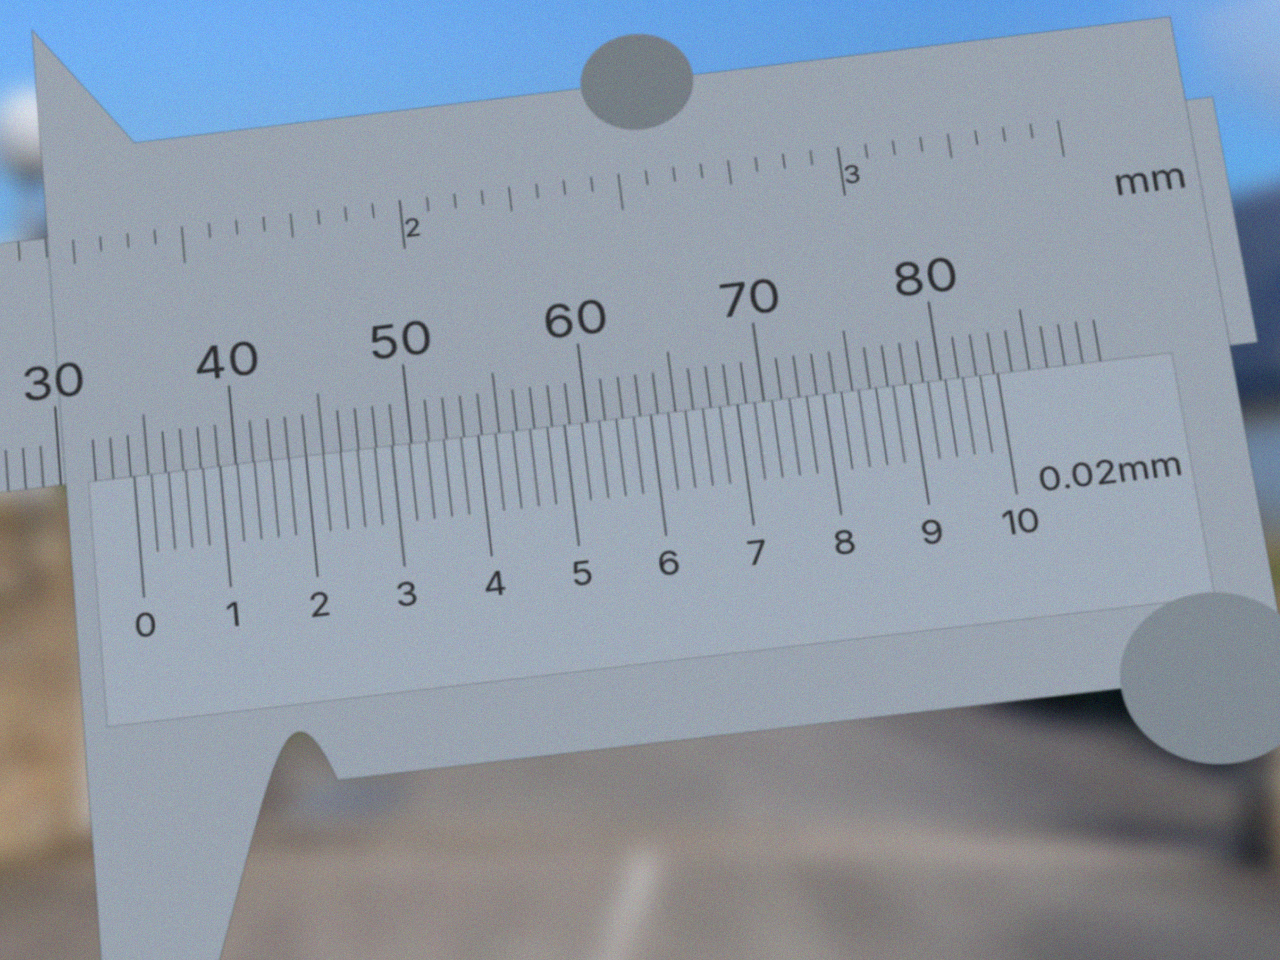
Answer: 34.2 mm
